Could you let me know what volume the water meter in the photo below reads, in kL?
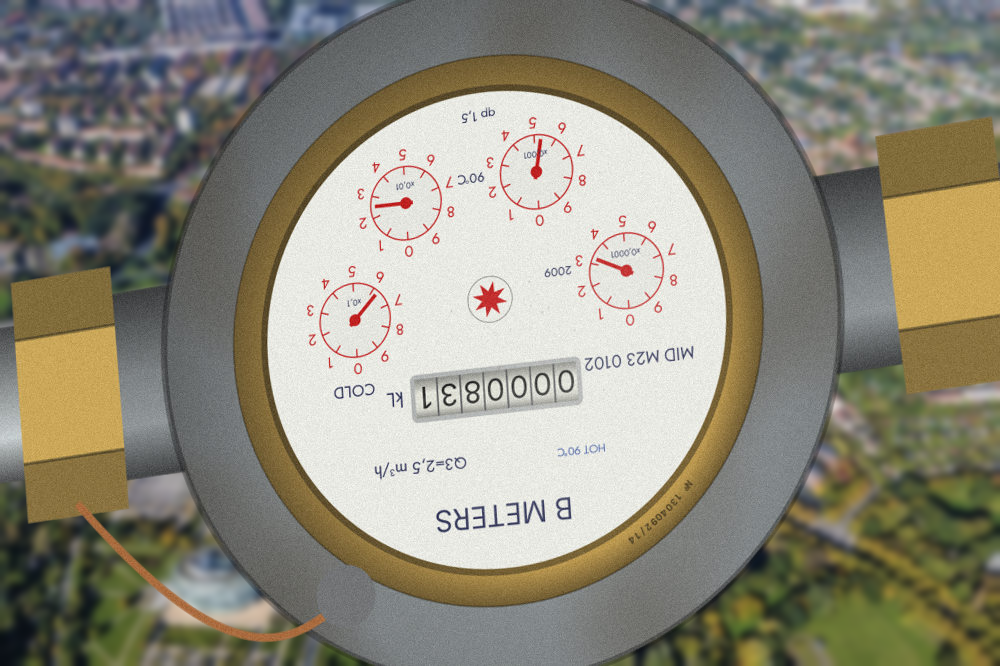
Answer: 831.6253 kL
